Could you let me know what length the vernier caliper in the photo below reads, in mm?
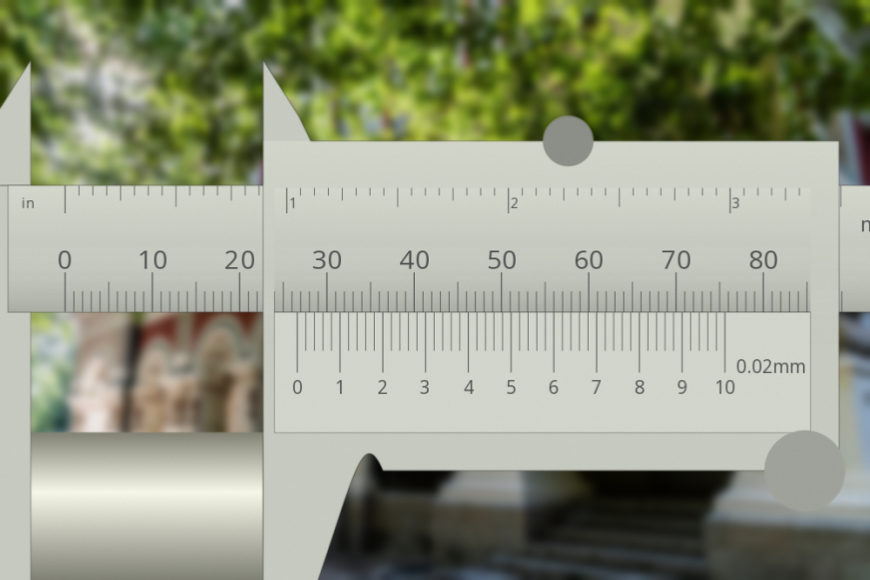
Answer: 26.6 mm
